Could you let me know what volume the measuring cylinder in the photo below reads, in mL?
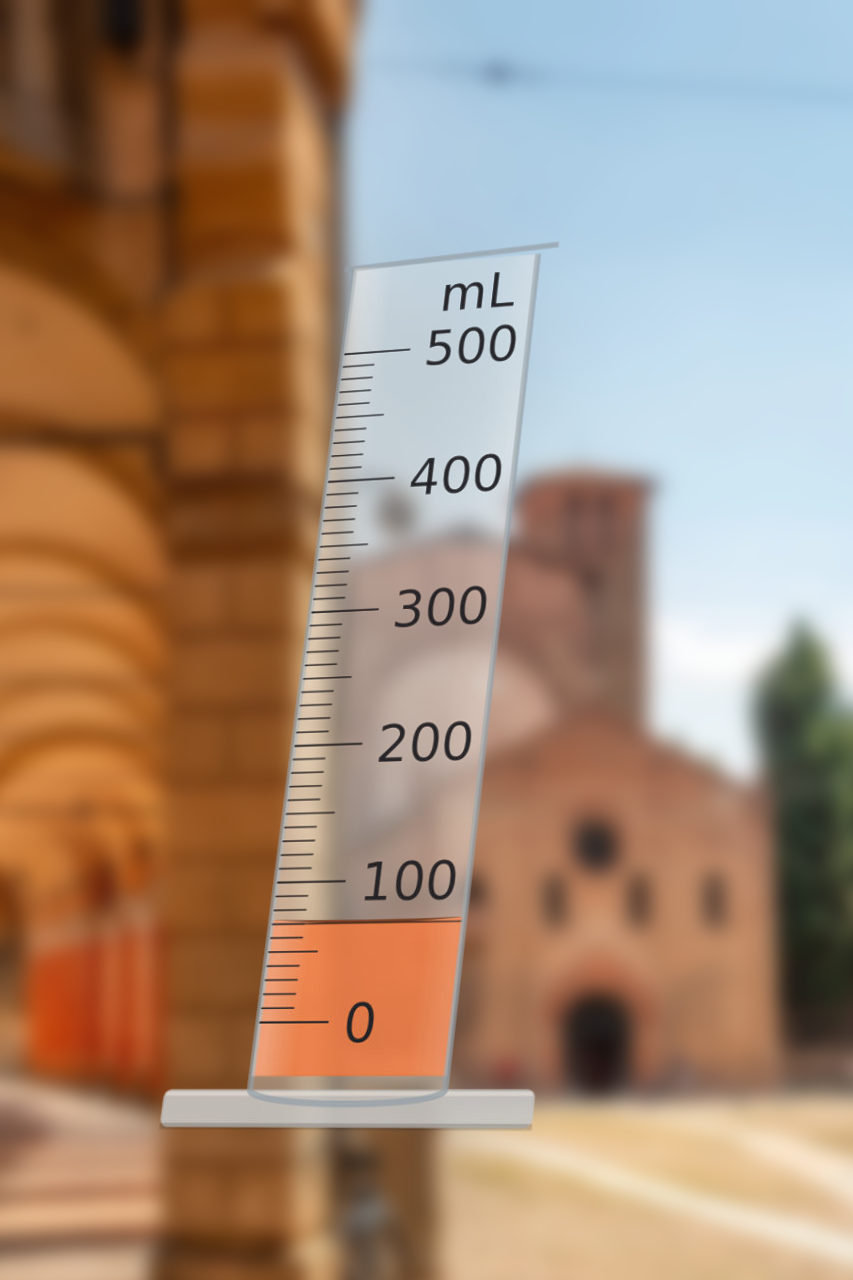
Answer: 70 mL
